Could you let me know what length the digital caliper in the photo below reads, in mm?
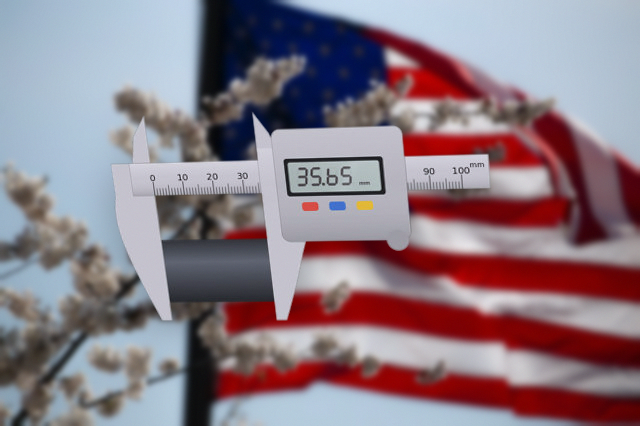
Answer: 35.65 mm
